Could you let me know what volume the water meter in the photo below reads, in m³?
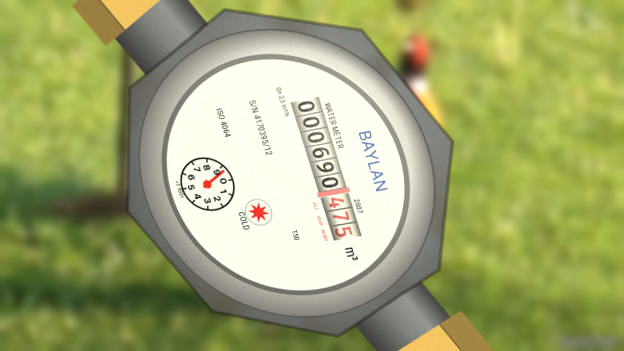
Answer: 690.4749 m³
